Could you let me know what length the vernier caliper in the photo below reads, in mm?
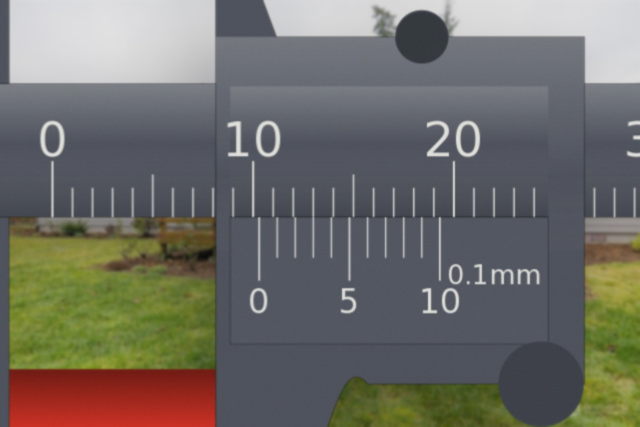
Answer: 10.3 mm
